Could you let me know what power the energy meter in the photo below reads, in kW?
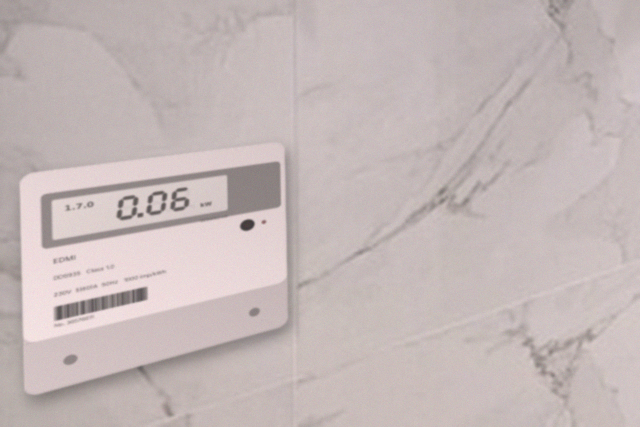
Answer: 0.06 kW
